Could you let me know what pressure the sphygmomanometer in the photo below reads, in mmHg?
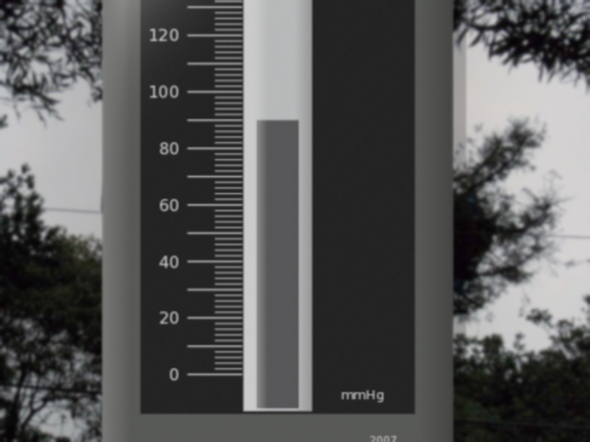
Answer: 90 mmHg
